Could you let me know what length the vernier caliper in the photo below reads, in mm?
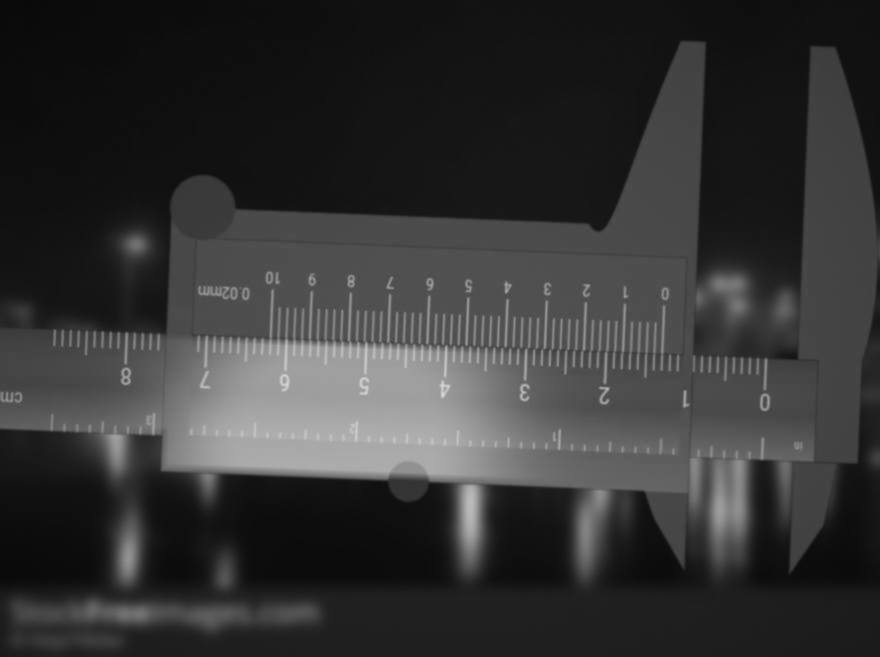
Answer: 13.0 mm
